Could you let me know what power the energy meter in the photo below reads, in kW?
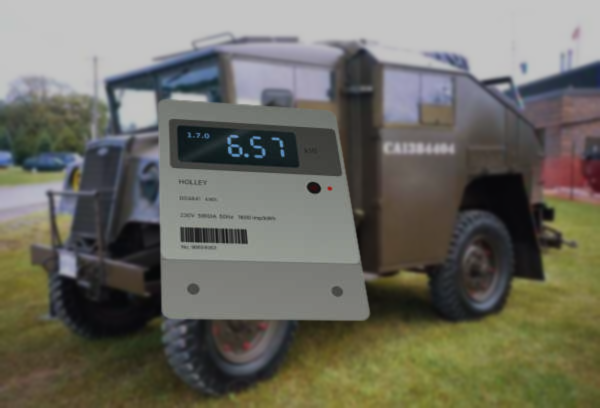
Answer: 6.57 kW
